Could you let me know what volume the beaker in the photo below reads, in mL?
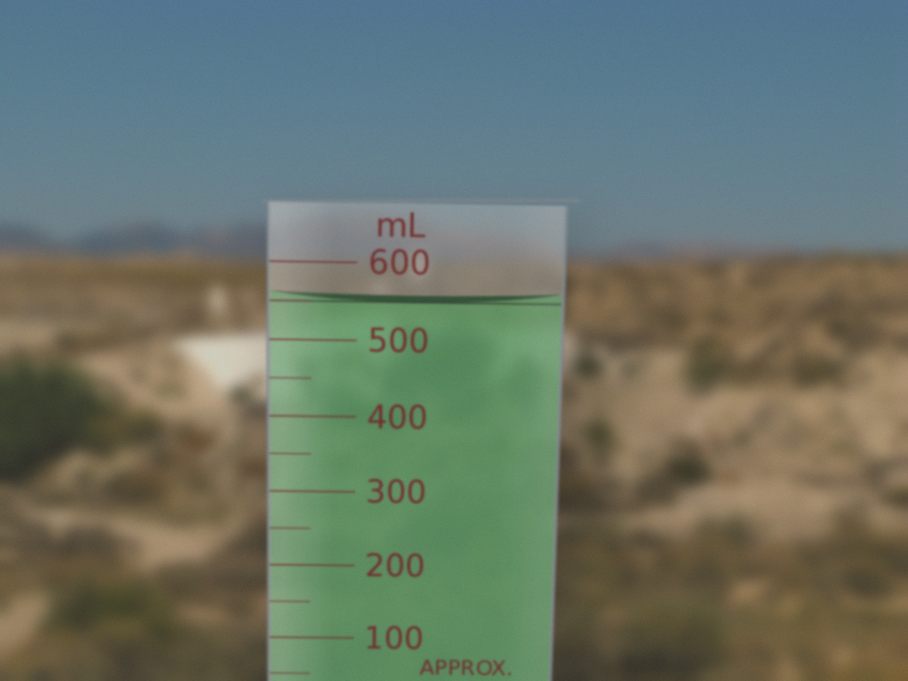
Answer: 550 mL
